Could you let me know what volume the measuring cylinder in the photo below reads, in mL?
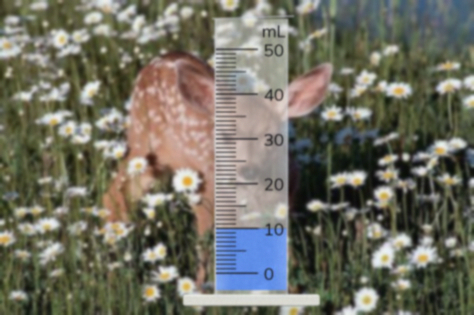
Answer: 10 mL
